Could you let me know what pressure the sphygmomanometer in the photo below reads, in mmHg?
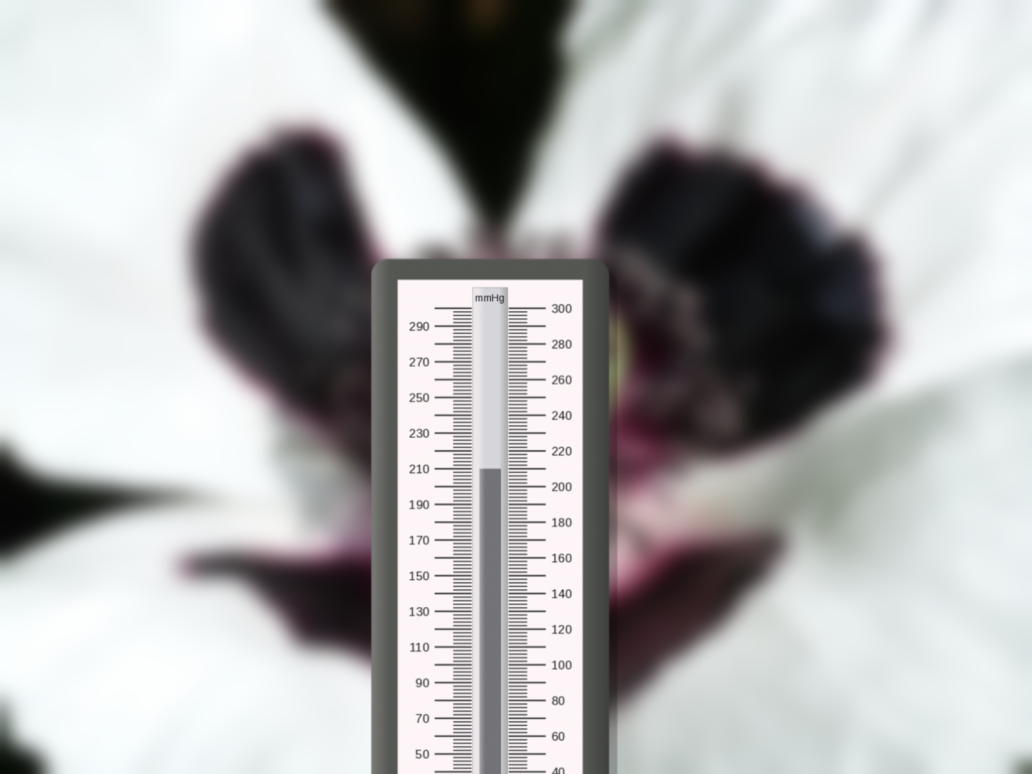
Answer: 210 mmHg
